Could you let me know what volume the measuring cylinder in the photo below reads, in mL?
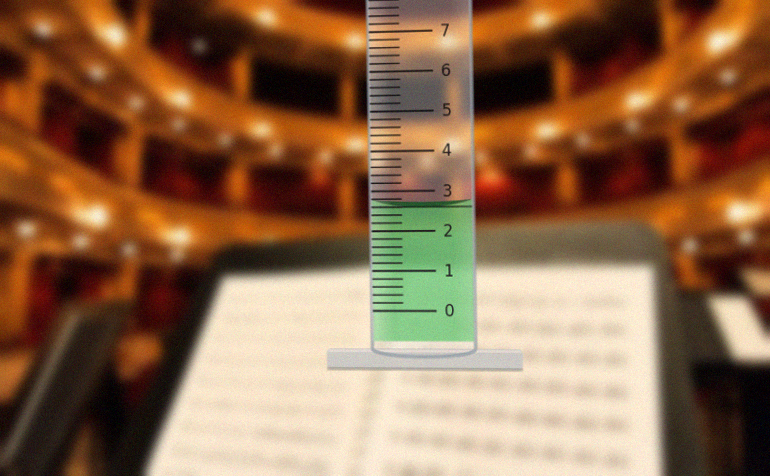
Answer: 2.6 mL
